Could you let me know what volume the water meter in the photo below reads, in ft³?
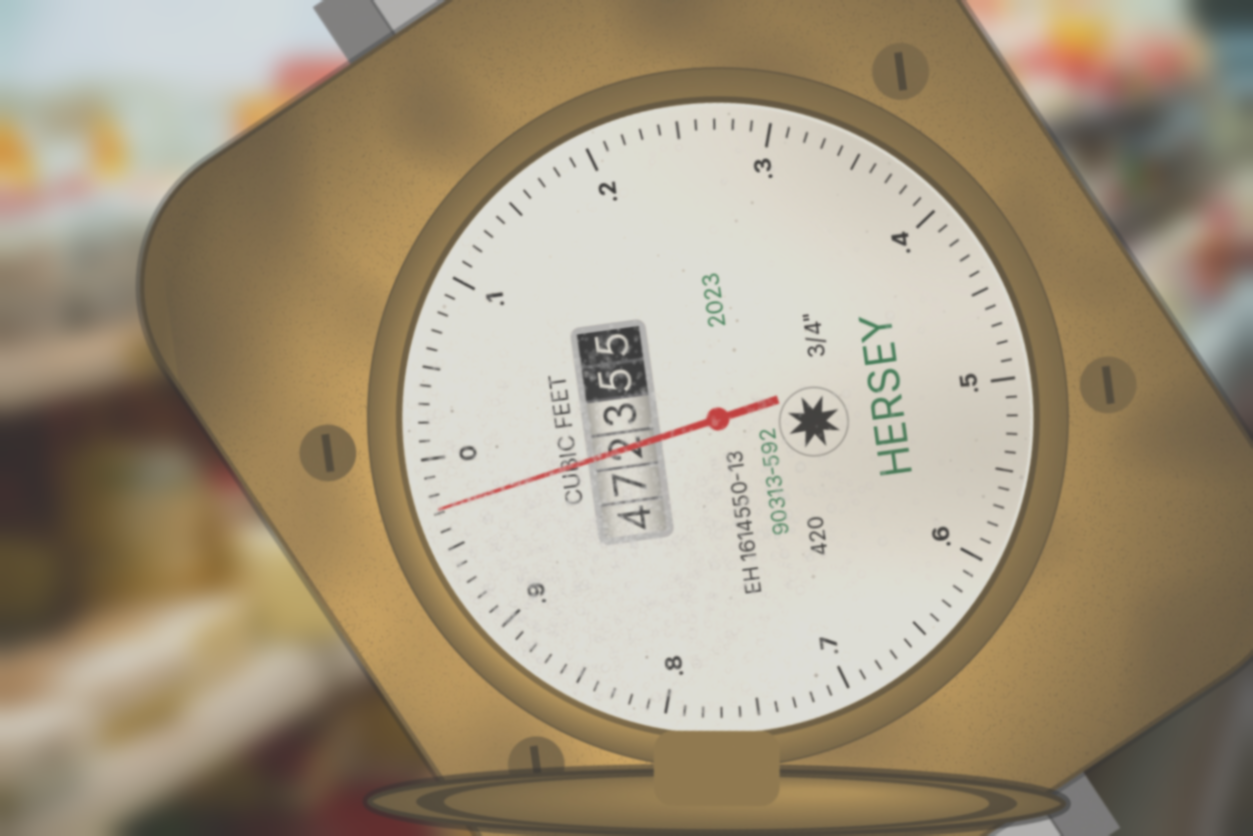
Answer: 472354.97 ft³
